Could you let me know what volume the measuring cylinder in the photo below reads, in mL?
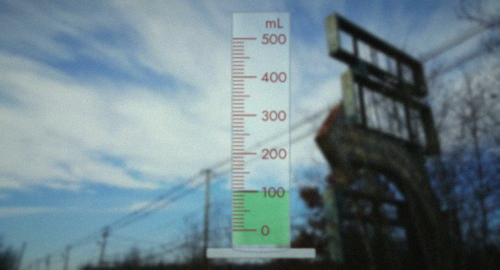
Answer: 100 mL
